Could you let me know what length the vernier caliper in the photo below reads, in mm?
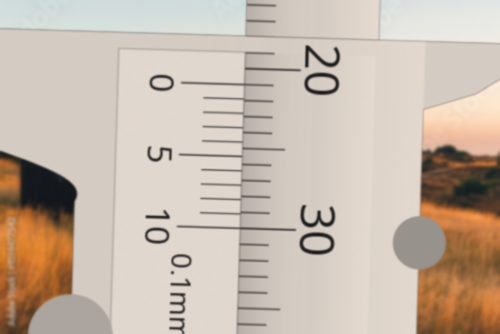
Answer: 21.0 mm
